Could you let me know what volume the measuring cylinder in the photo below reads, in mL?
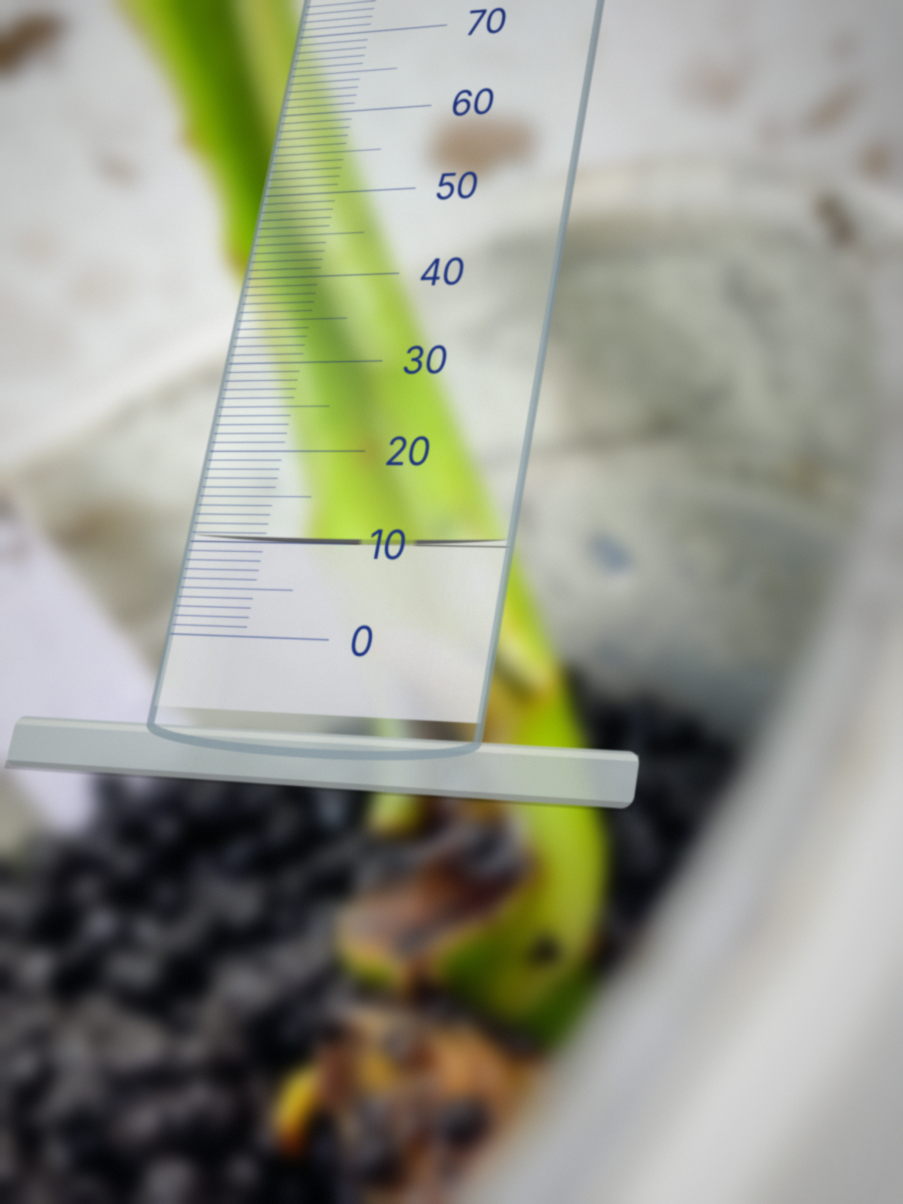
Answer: 10 mL
